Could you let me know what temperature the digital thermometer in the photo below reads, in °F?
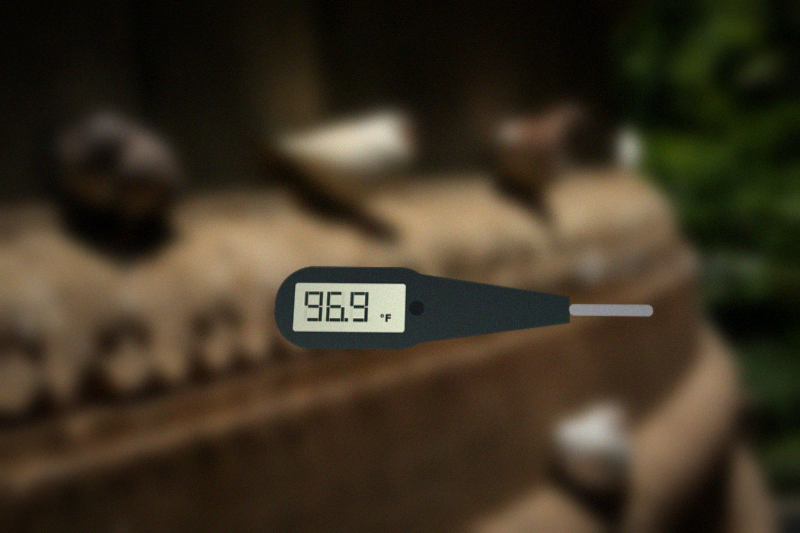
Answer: 96.9 °F
